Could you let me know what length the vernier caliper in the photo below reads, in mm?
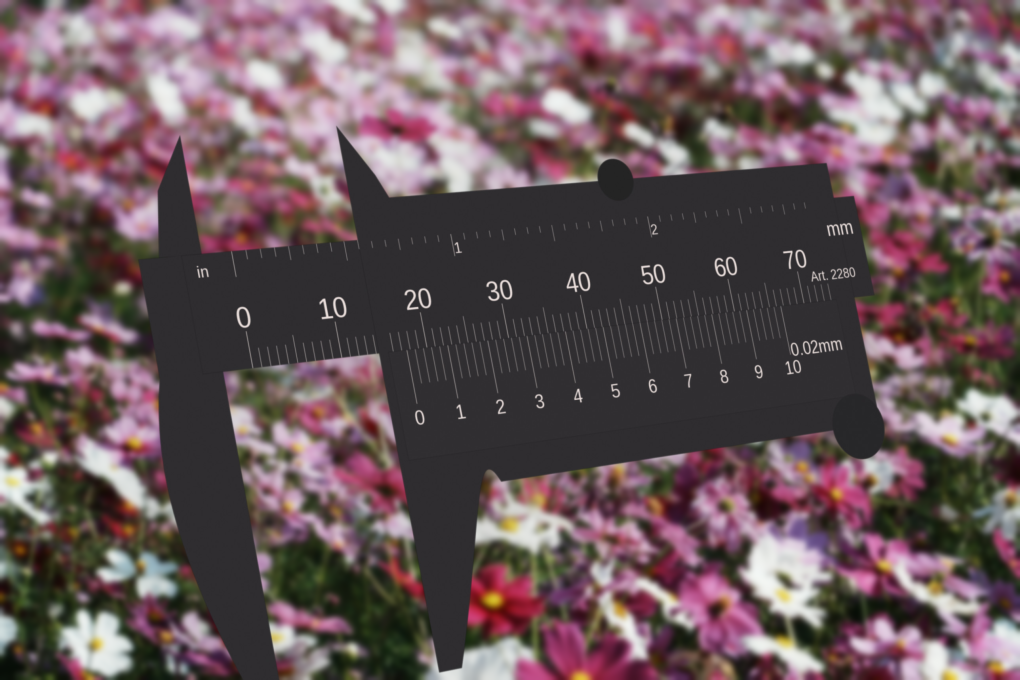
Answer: 17.6 mm
